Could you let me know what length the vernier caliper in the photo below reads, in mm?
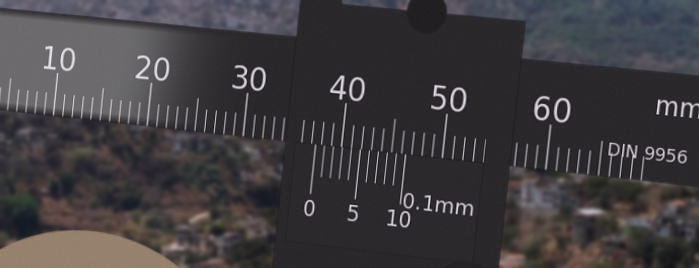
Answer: 37.4 mm
